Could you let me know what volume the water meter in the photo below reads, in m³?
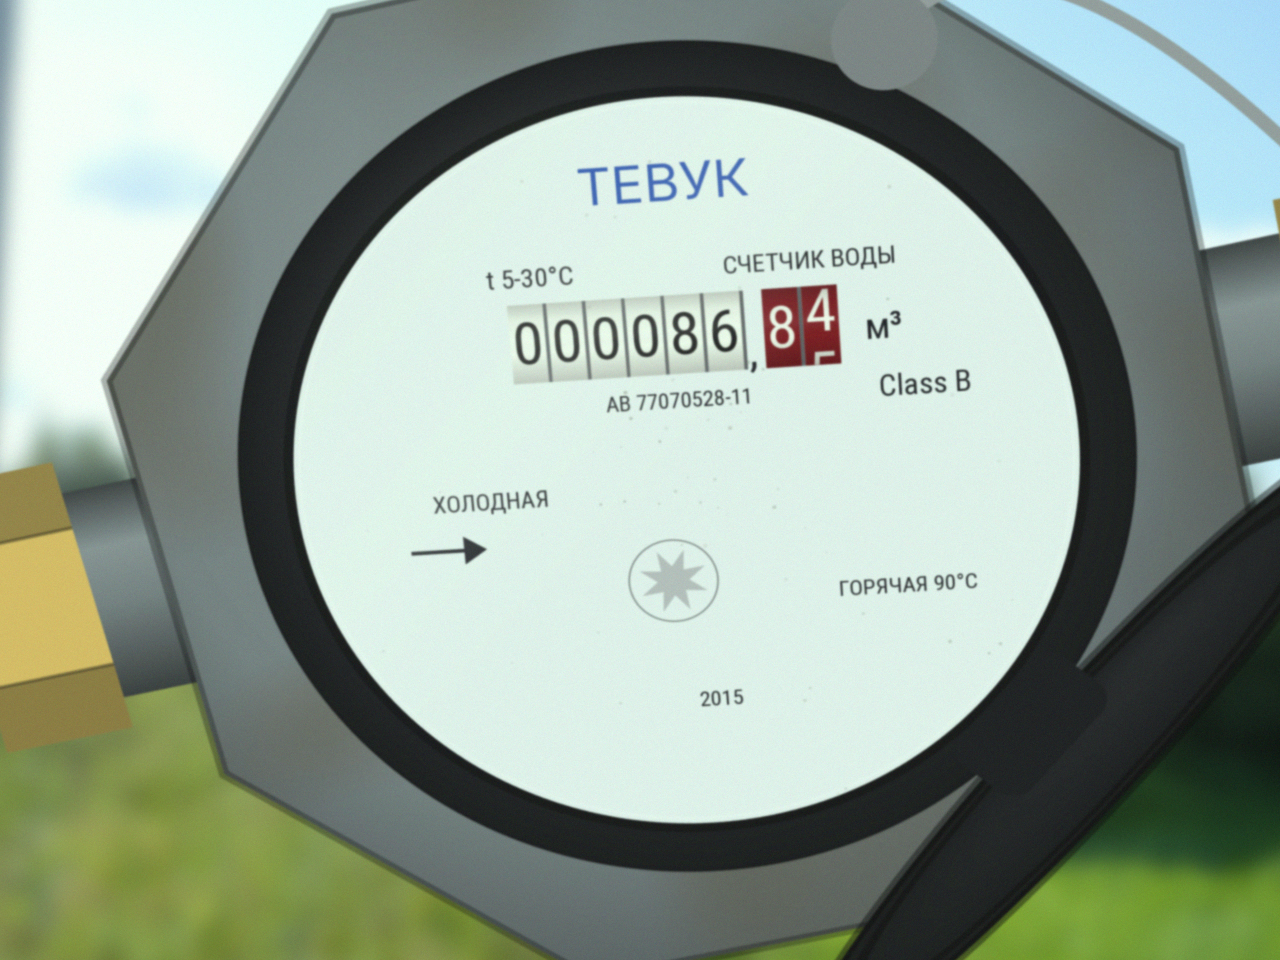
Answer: 86.84 m³
